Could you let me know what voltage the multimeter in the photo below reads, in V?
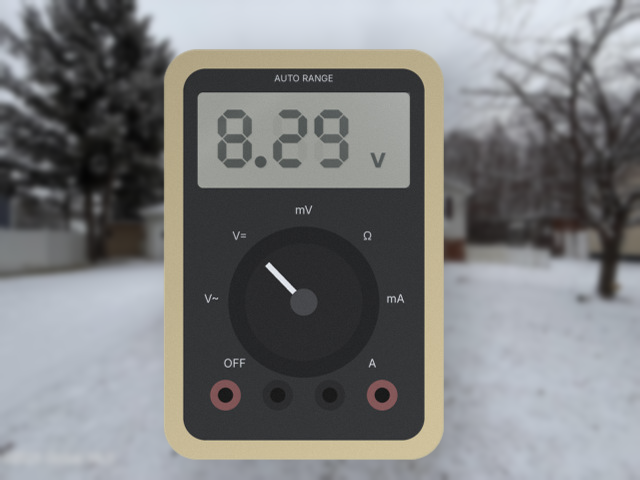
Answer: 8.29 V
